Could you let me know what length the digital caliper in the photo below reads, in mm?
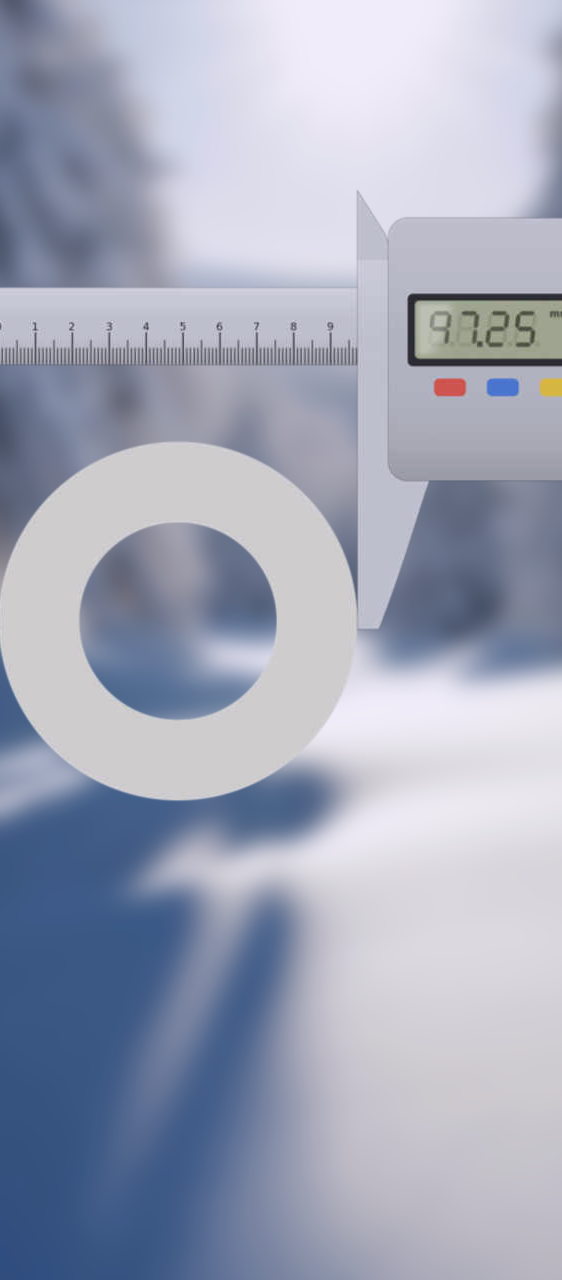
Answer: 97.25 mm
